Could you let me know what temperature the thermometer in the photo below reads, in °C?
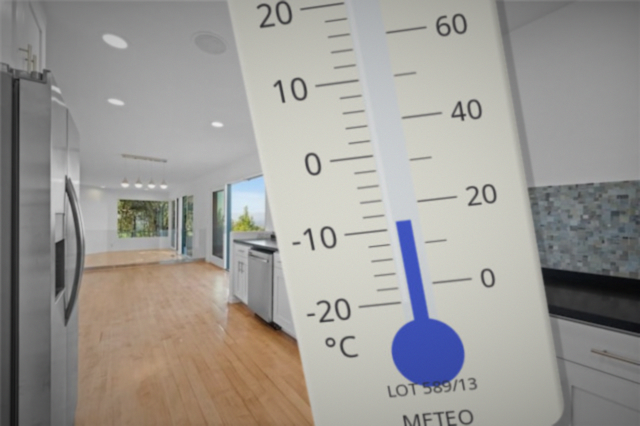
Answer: -9 °C
